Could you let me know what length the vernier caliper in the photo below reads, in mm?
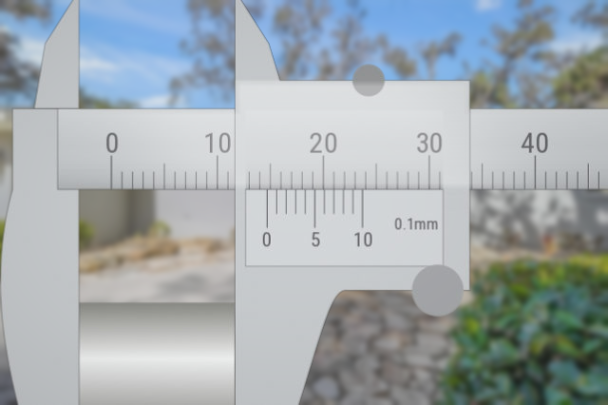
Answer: 14.7 mm
